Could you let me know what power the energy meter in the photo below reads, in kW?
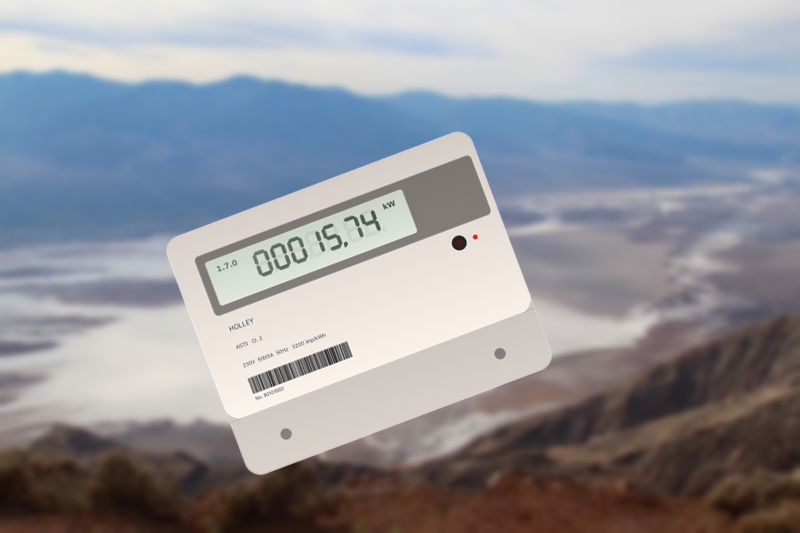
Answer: 15.74 kW
